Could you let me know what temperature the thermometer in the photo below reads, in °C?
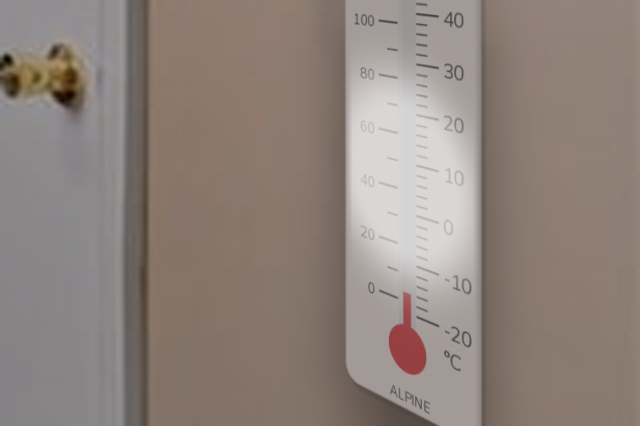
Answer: -16 °C
